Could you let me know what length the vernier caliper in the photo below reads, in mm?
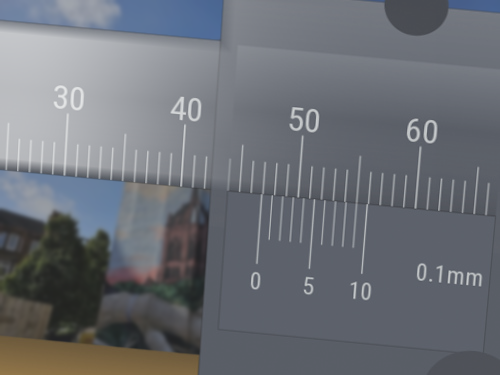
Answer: 46.9 mm
